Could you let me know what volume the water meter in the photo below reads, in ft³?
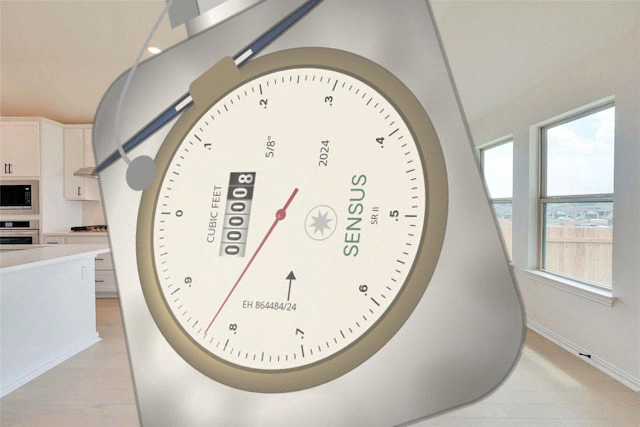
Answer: 7.83 ft³
